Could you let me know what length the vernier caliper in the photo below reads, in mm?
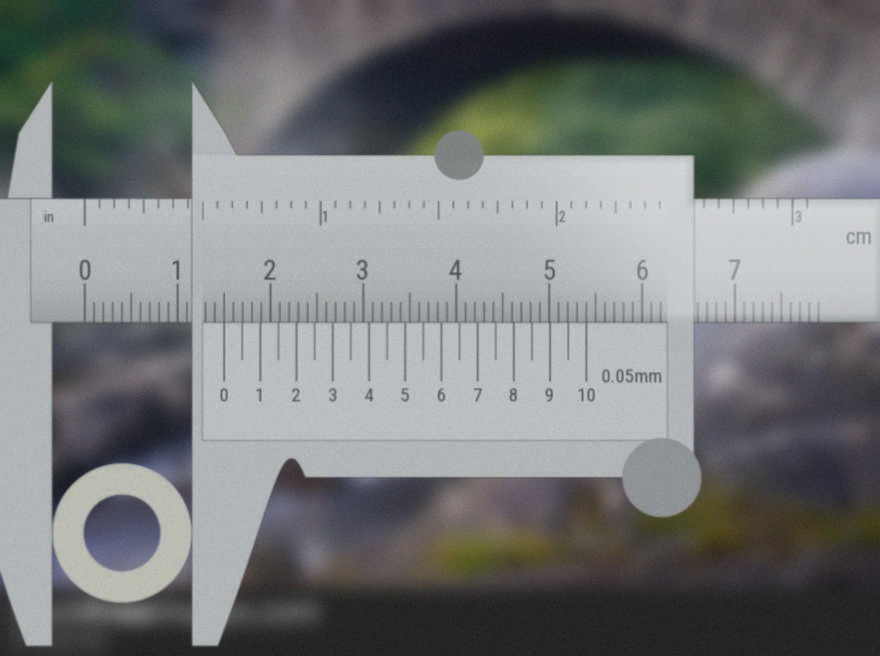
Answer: 15.0 mm
